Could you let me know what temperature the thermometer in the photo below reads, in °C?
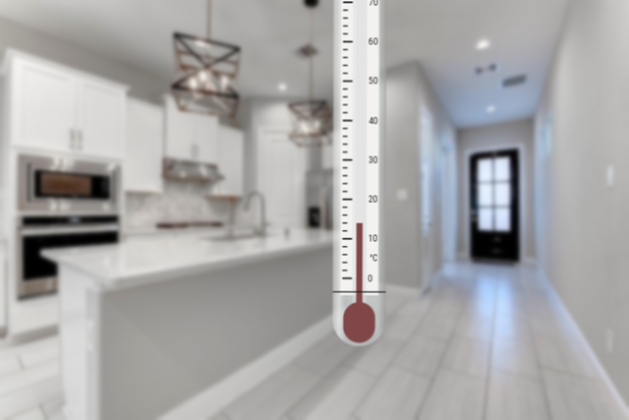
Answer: 14 °C
